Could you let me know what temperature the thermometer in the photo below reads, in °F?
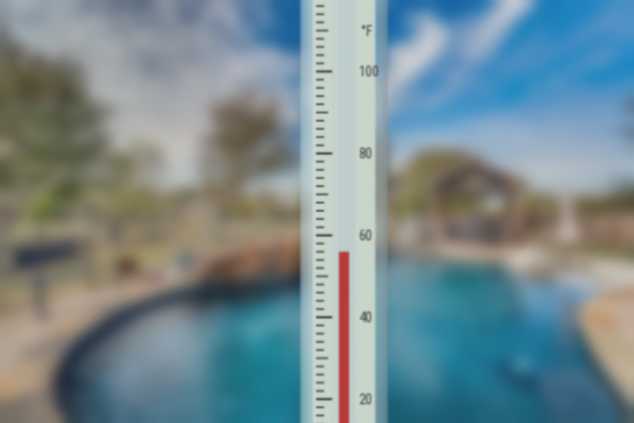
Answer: 56 °F
